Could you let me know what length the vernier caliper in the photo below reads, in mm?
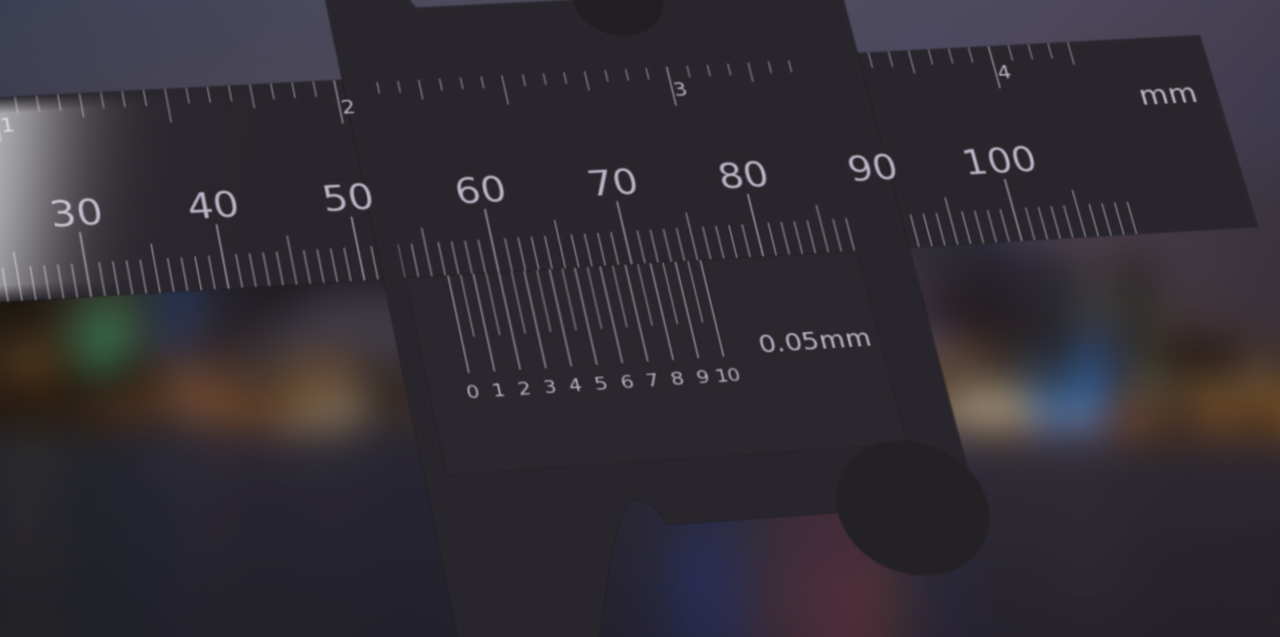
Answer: 56.2 mm
